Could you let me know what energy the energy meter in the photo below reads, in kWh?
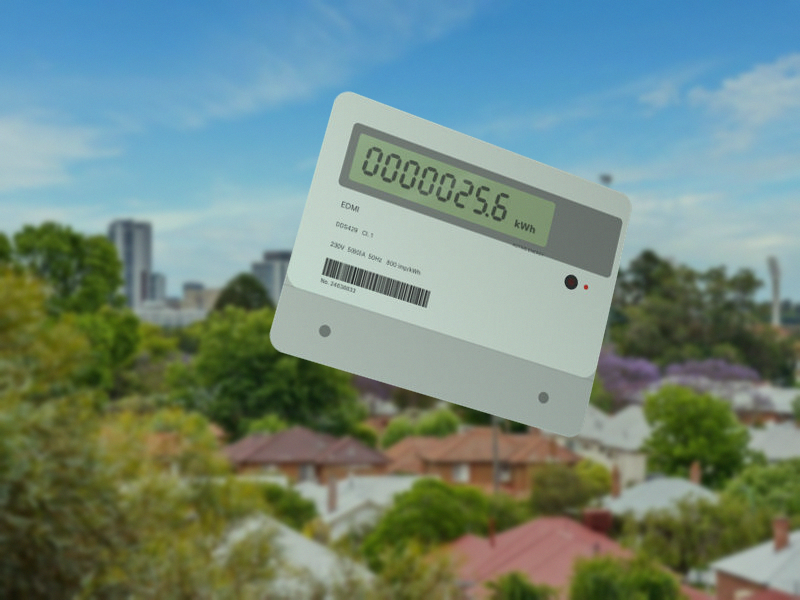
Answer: 25.6 kWh
